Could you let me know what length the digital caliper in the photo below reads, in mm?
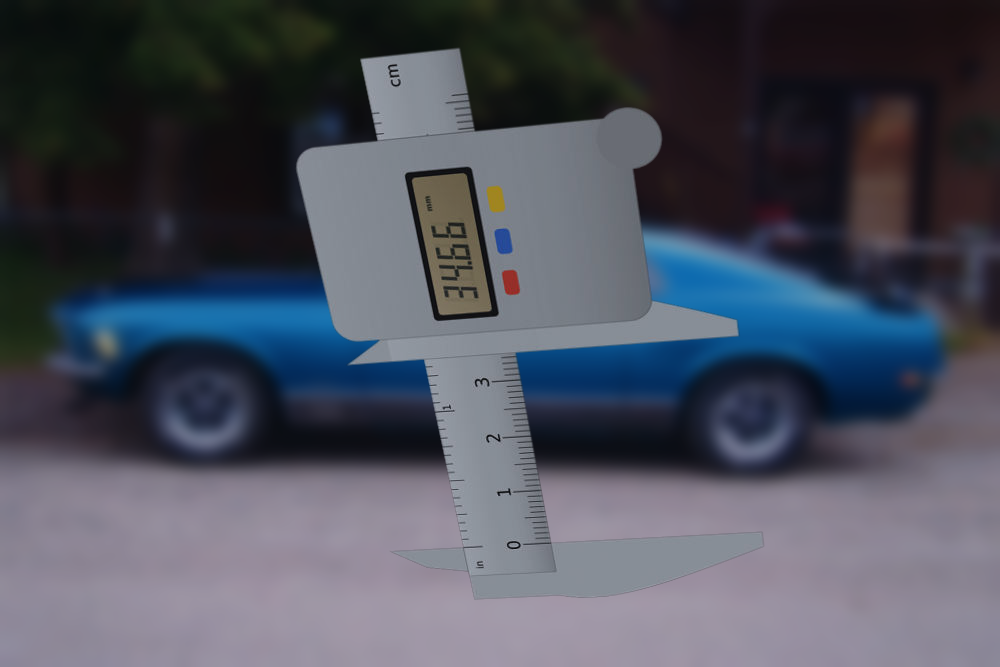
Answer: 34.66 mm
